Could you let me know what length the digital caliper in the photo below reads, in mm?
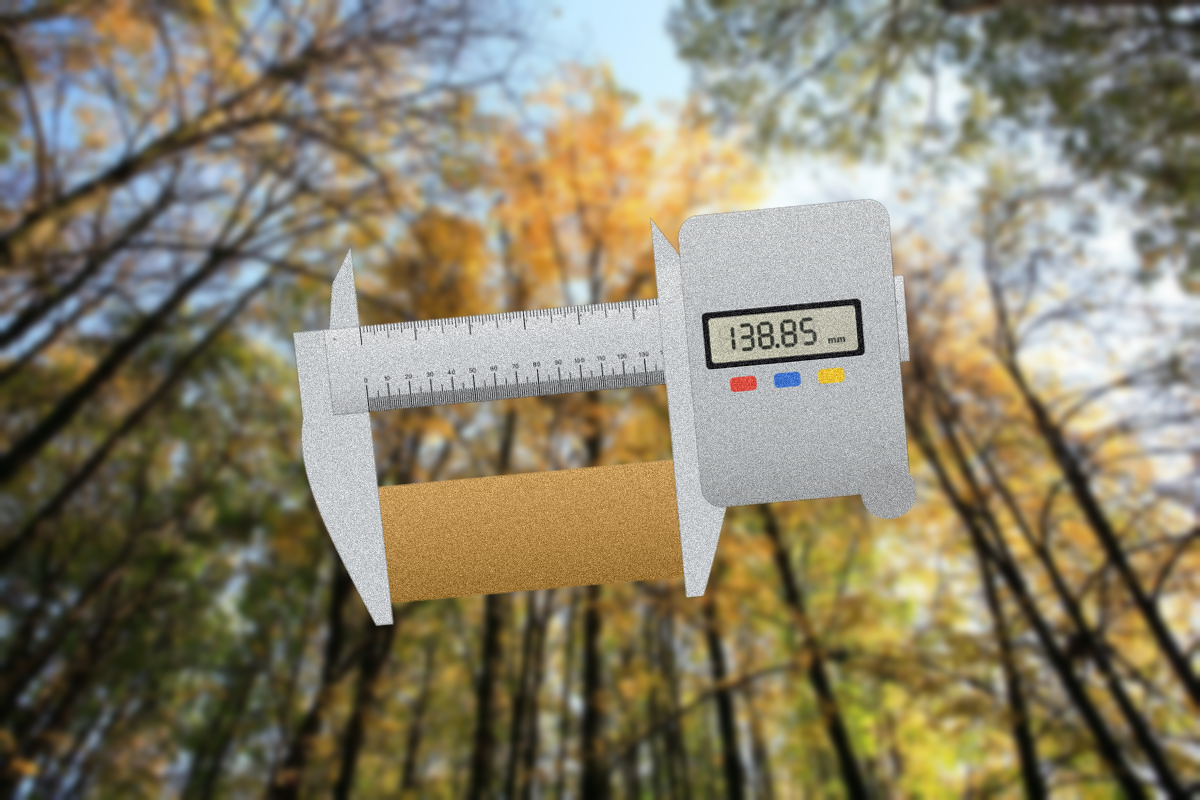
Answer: 138.85 mm
